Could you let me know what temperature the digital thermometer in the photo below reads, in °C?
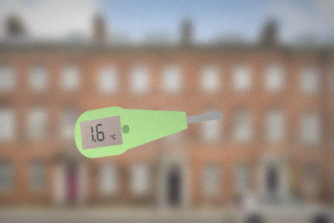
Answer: 1.6 °C
